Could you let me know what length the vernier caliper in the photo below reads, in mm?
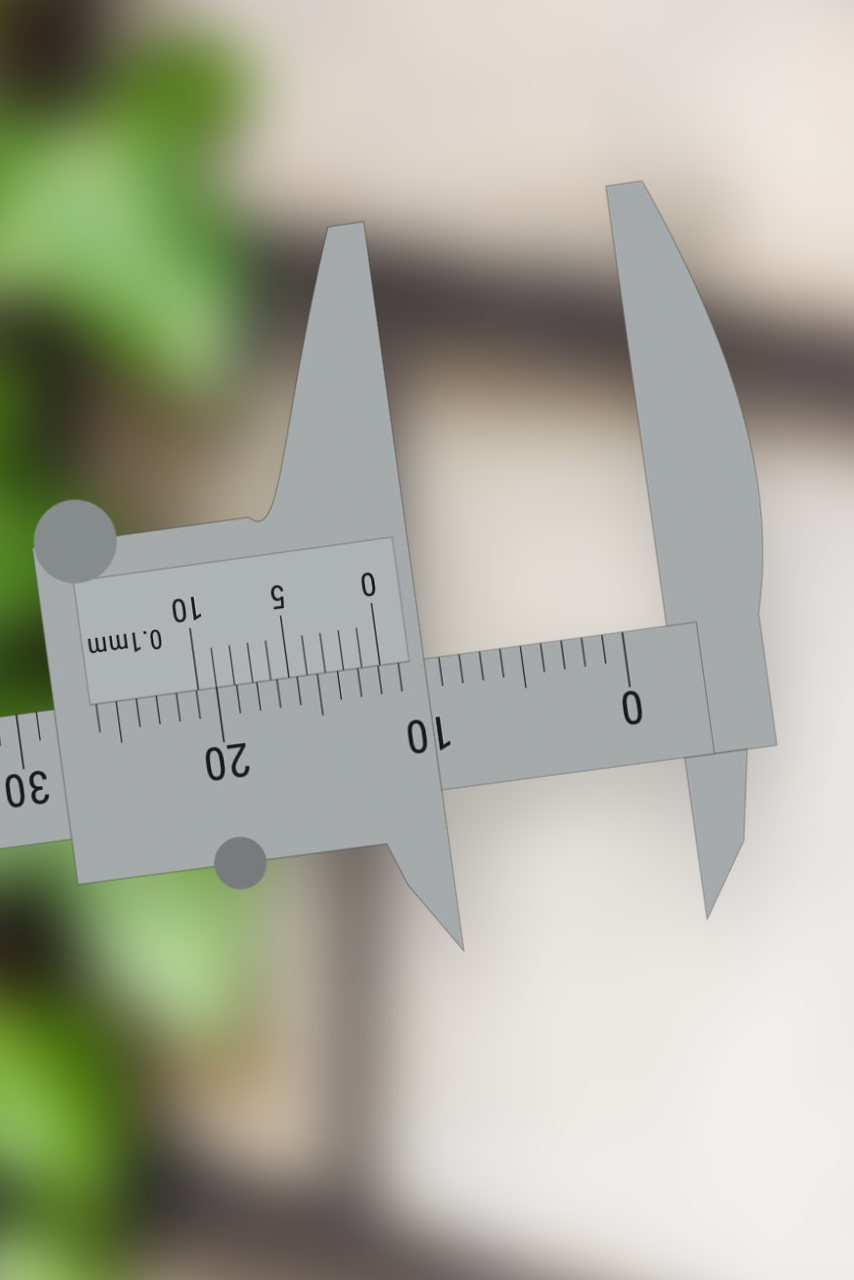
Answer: 11.9 mm
